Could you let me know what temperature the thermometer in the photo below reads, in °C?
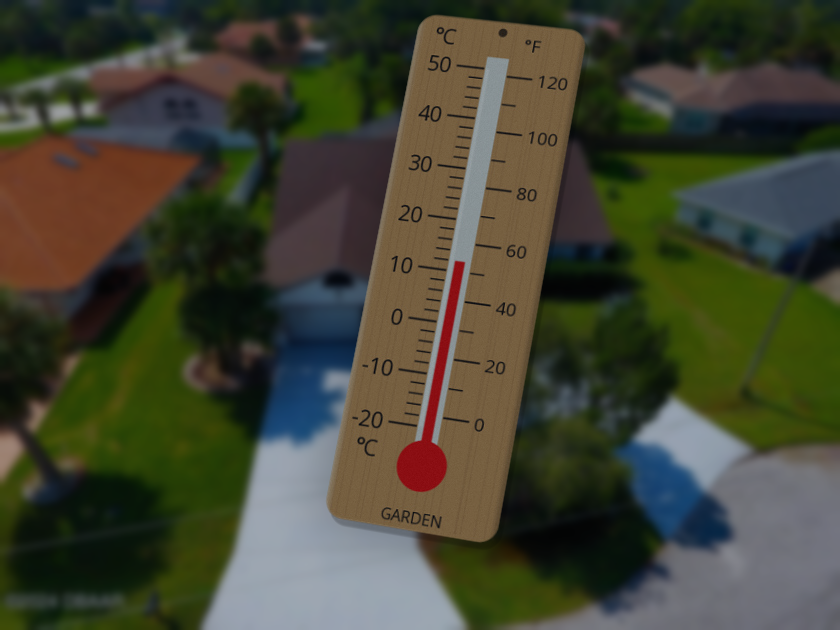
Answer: 12 °C
